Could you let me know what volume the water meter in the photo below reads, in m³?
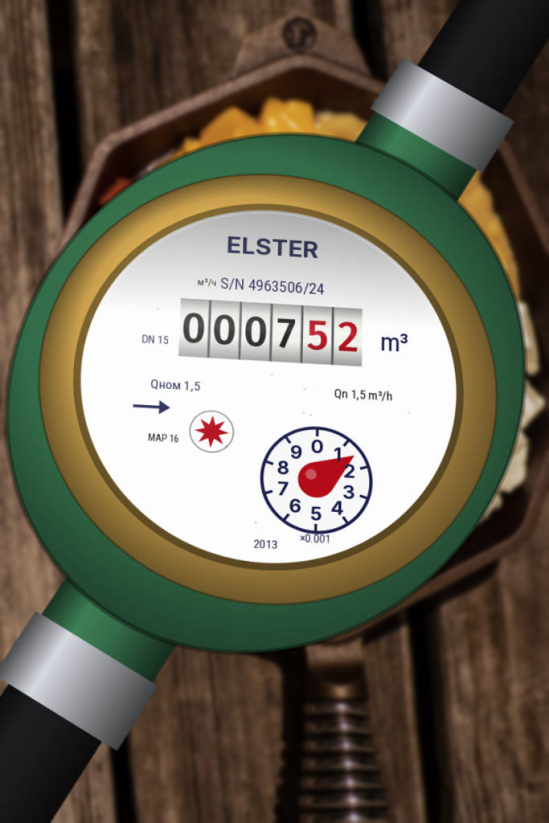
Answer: 7.521 m³
